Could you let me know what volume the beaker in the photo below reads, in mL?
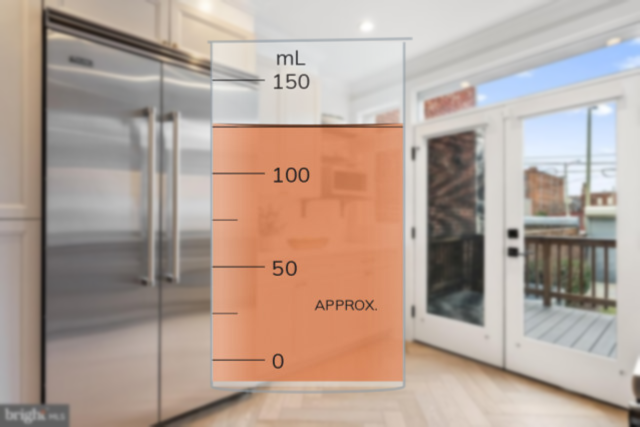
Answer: 125 mL
